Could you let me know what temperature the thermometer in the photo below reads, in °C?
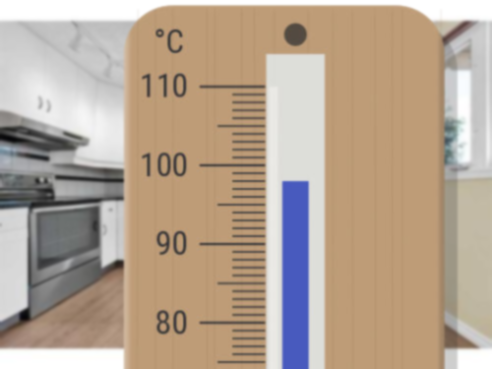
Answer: 98 °C
